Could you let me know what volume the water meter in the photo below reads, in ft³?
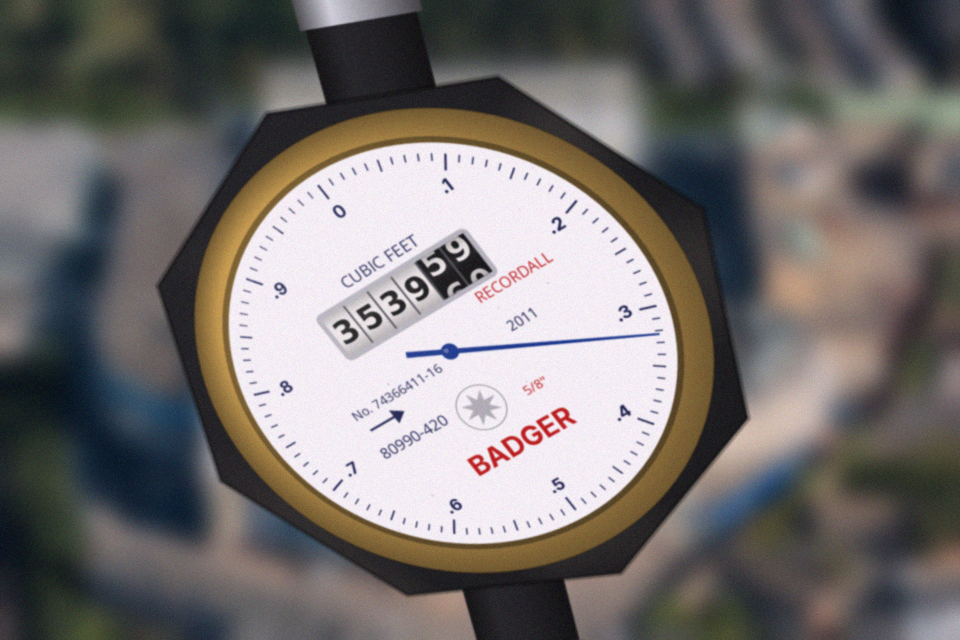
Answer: 353959.32 ft³
